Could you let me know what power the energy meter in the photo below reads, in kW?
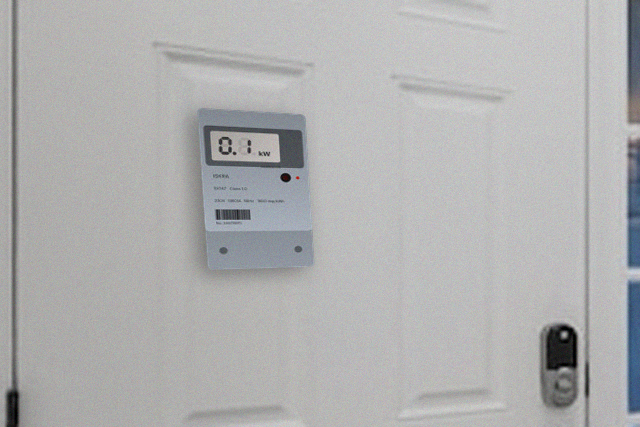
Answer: 0.1 kW
